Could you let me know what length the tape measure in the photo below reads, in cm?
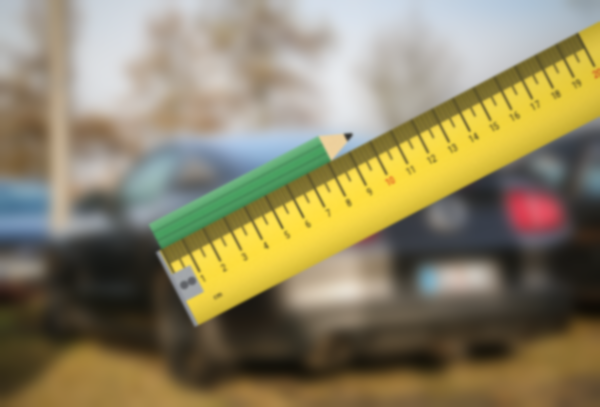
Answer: 9.5 cm
